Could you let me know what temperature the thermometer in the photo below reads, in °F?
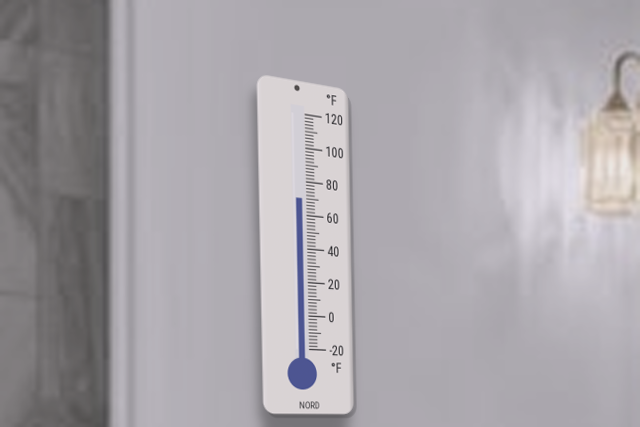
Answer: 70 °F
